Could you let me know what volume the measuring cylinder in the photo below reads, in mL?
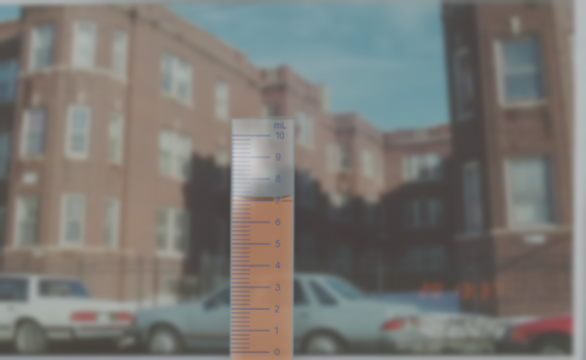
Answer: 7 mL
